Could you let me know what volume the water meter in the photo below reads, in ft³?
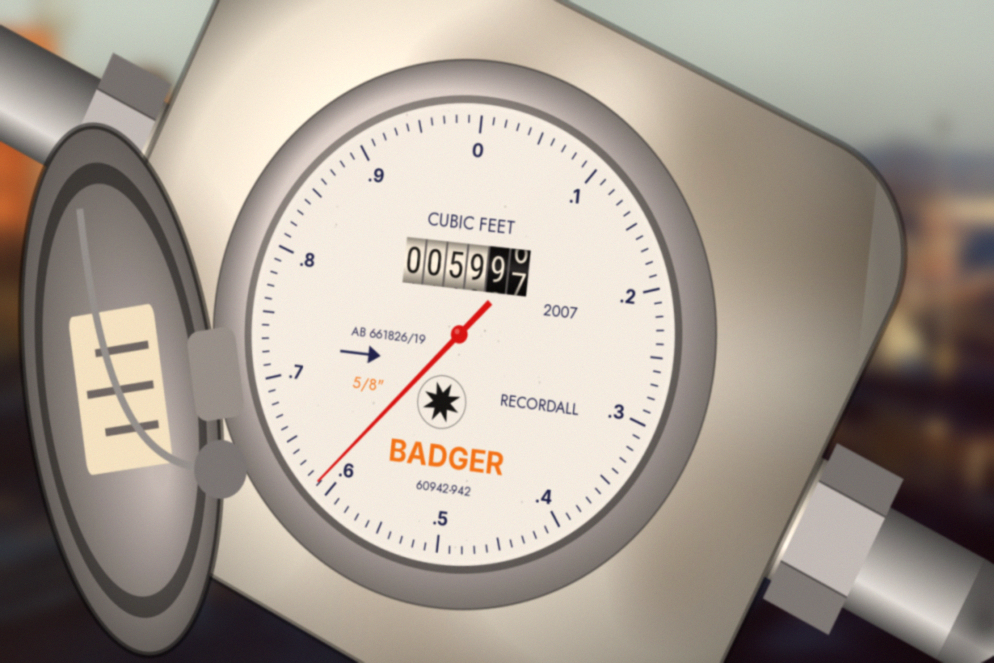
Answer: 5996.61 ft³
